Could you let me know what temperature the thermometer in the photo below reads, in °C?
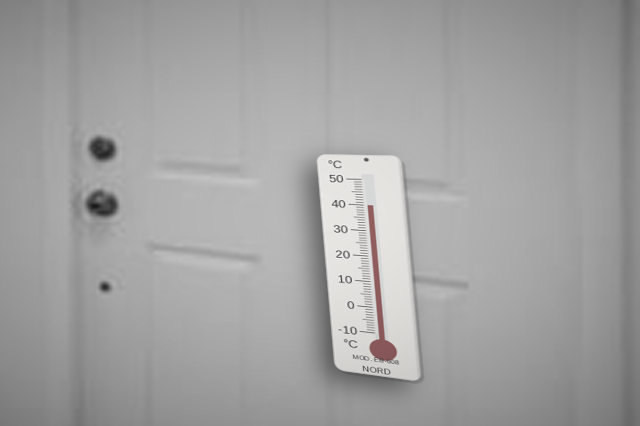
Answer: 40 °C
